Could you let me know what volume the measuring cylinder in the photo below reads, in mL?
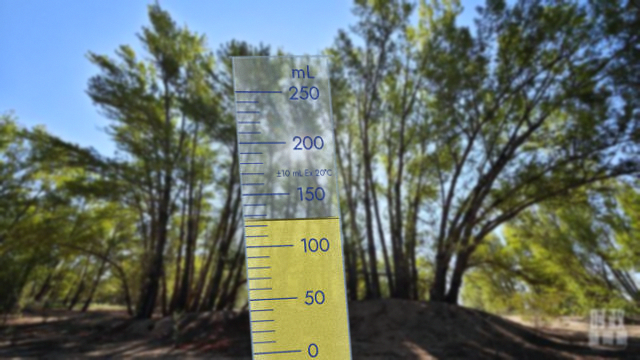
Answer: 125 mL
